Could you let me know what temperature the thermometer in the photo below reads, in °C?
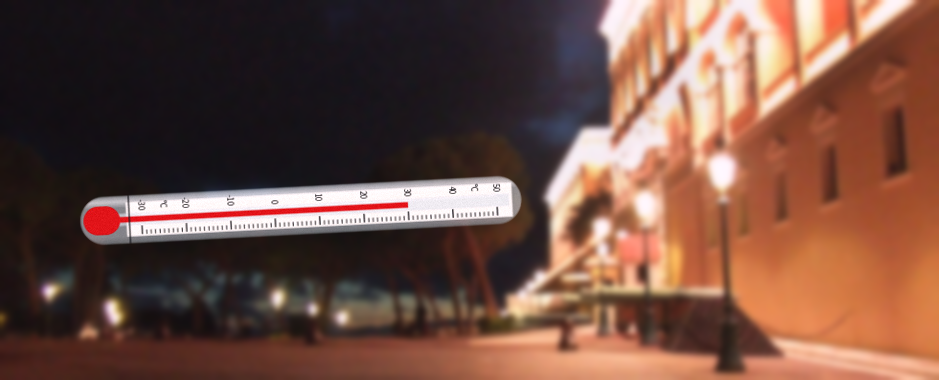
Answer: 30 °C
